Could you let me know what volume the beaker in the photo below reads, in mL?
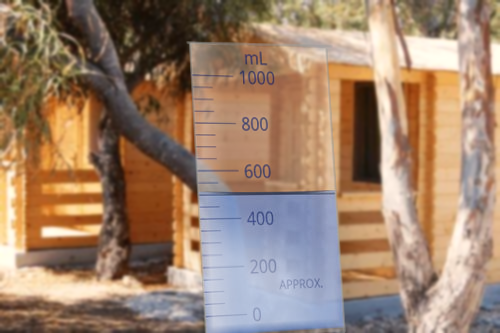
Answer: 500 mL
